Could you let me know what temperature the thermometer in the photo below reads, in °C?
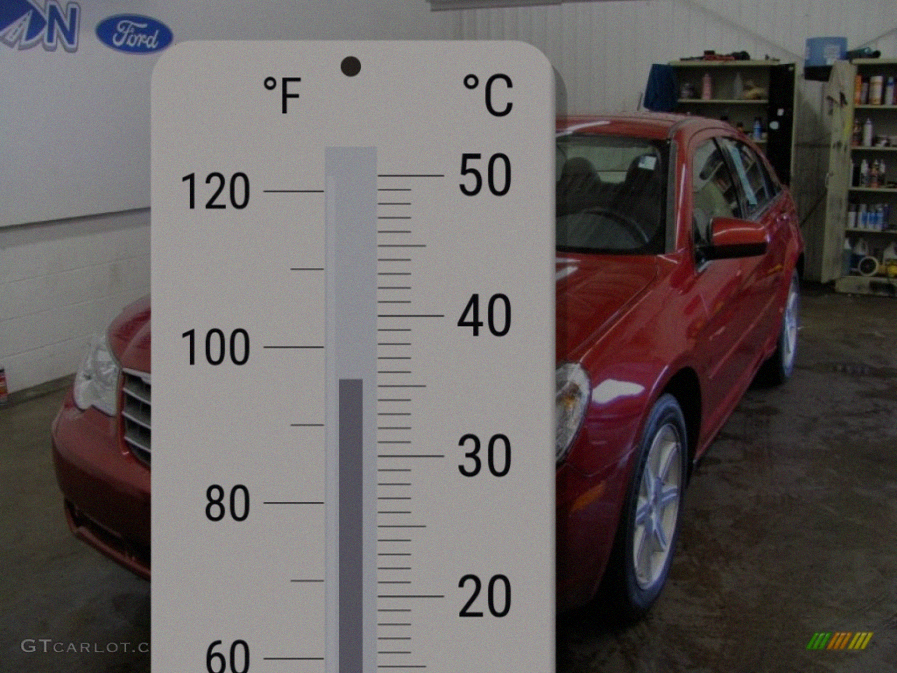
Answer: 35.5 °C
